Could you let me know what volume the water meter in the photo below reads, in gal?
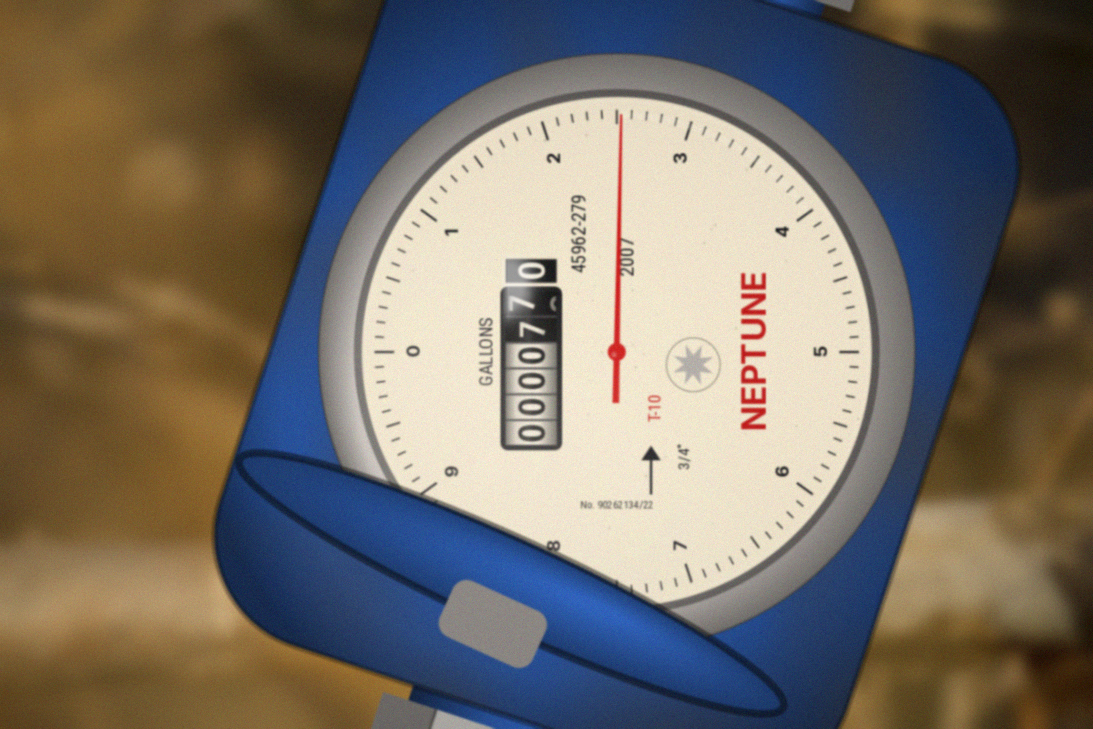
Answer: 772.5 gal
